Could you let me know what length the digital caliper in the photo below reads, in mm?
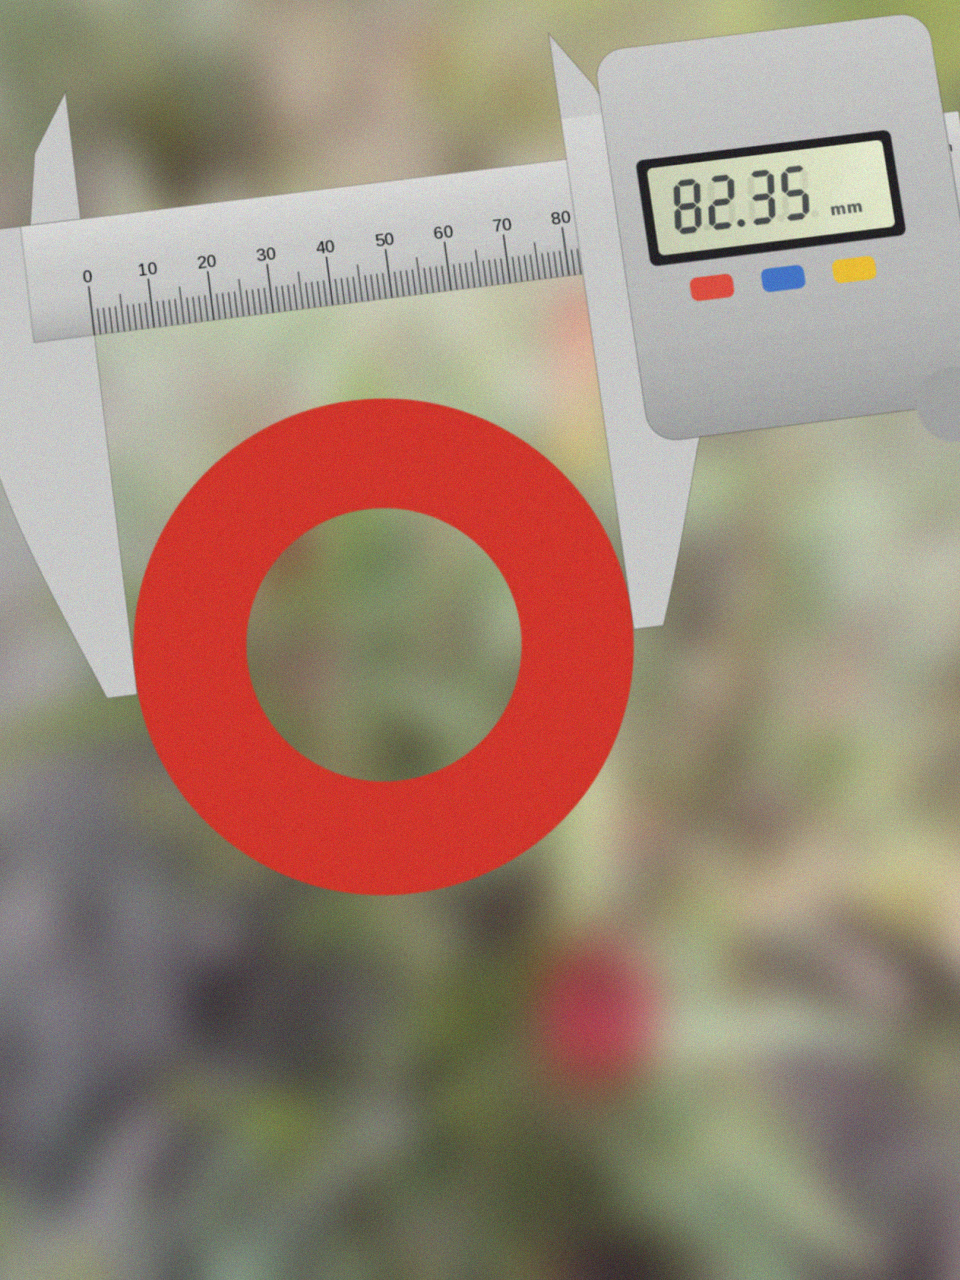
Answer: 82.35 mm
